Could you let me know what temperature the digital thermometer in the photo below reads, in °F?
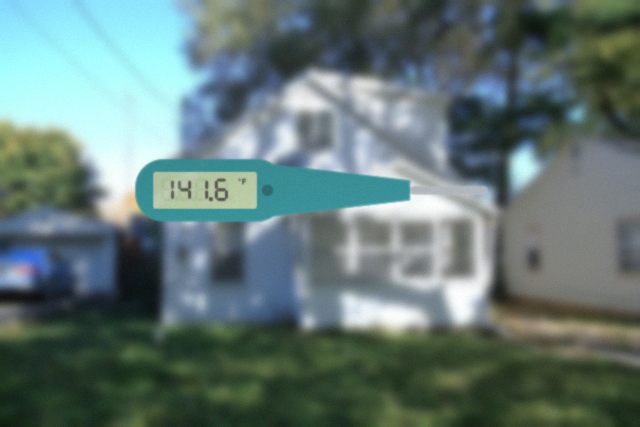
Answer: 141.6 °F
